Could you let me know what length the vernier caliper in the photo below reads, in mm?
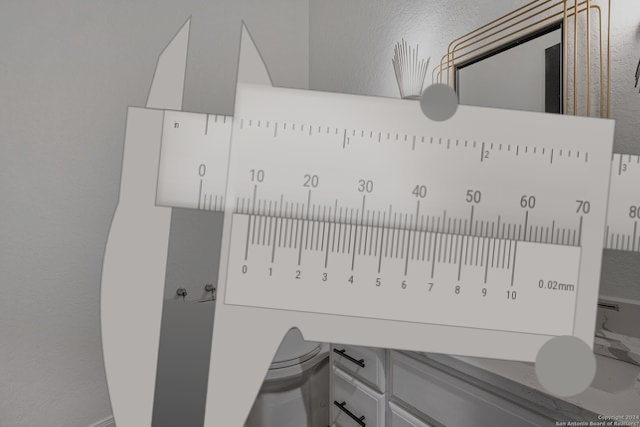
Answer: 9.5 mm
